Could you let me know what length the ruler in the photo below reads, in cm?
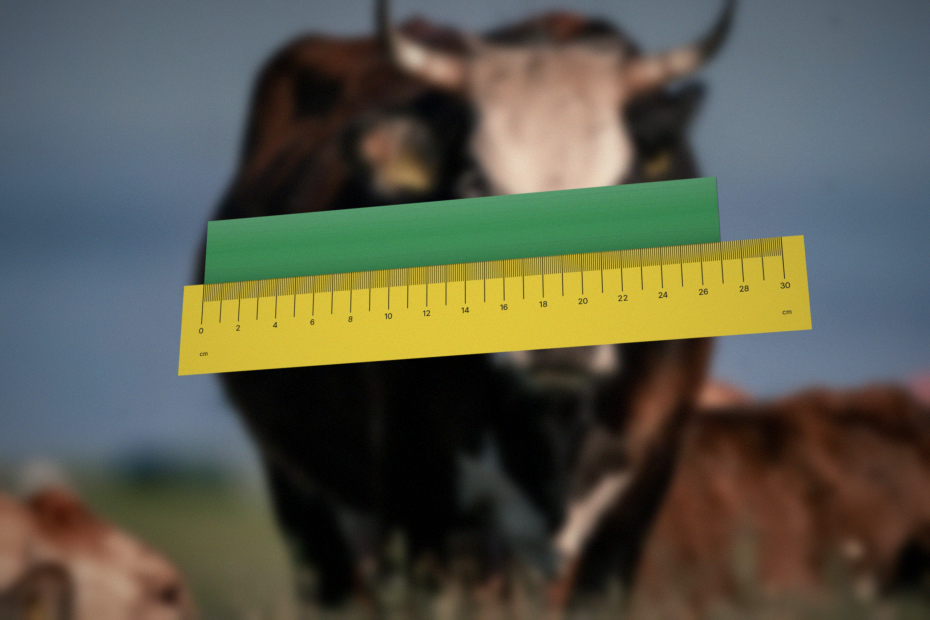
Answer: 27 cm
